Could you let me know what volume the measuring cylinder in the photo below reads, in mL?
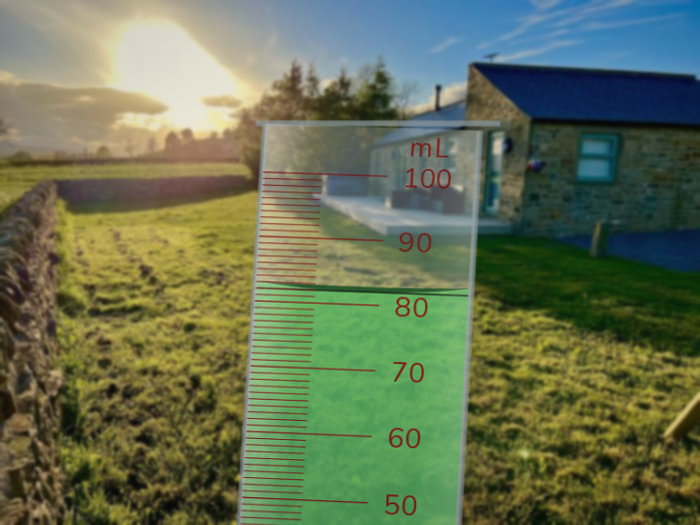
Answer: 82 mL
